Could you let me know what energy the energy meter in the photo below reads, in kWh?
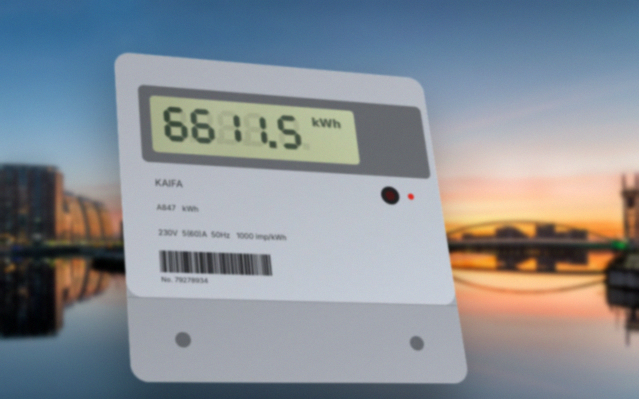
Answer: 6611.5 kWh
